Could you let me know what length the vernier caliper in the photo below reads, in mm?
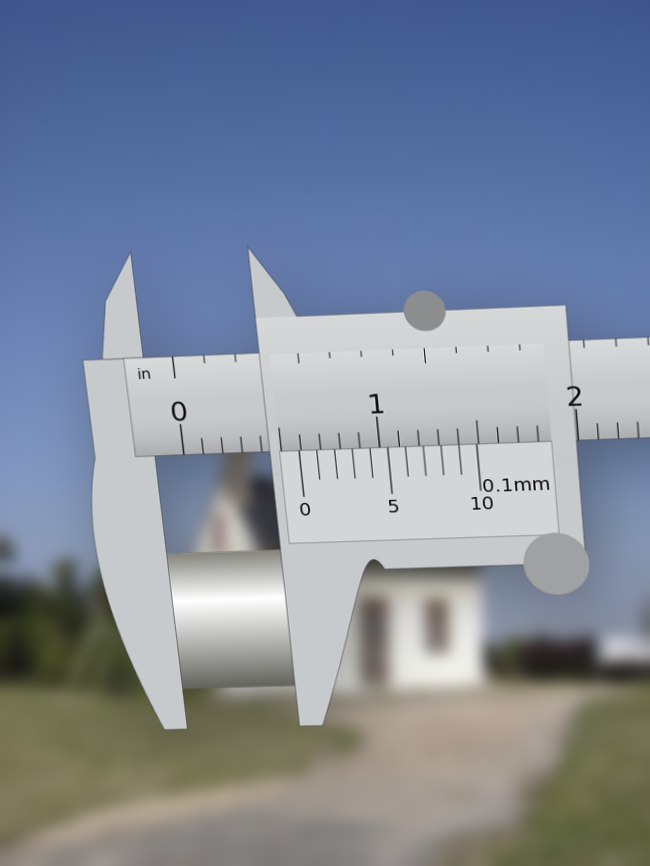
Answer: 5.9 mm
